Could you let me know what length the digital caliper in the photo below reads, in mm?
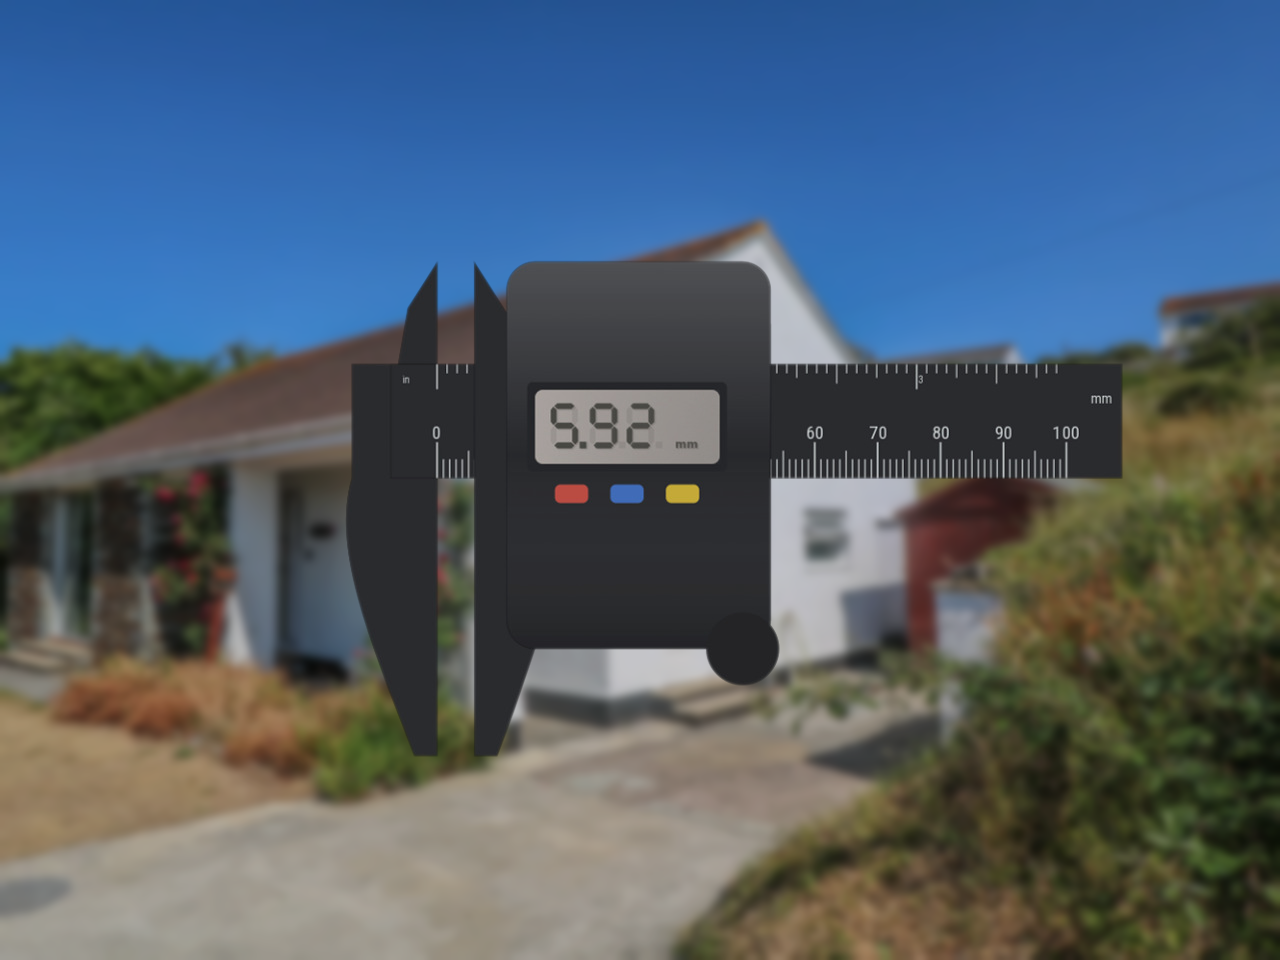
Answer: 5.92 mm
